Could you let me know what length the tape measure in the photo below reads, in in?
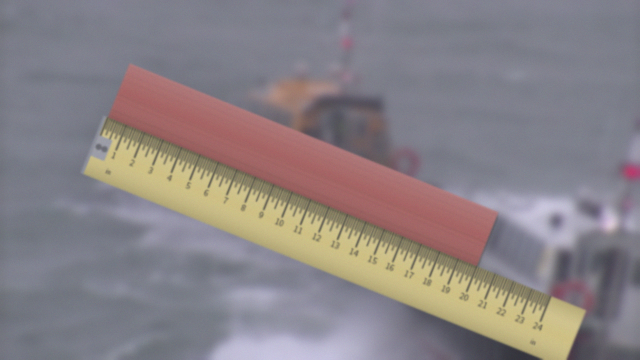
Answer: 20 in
